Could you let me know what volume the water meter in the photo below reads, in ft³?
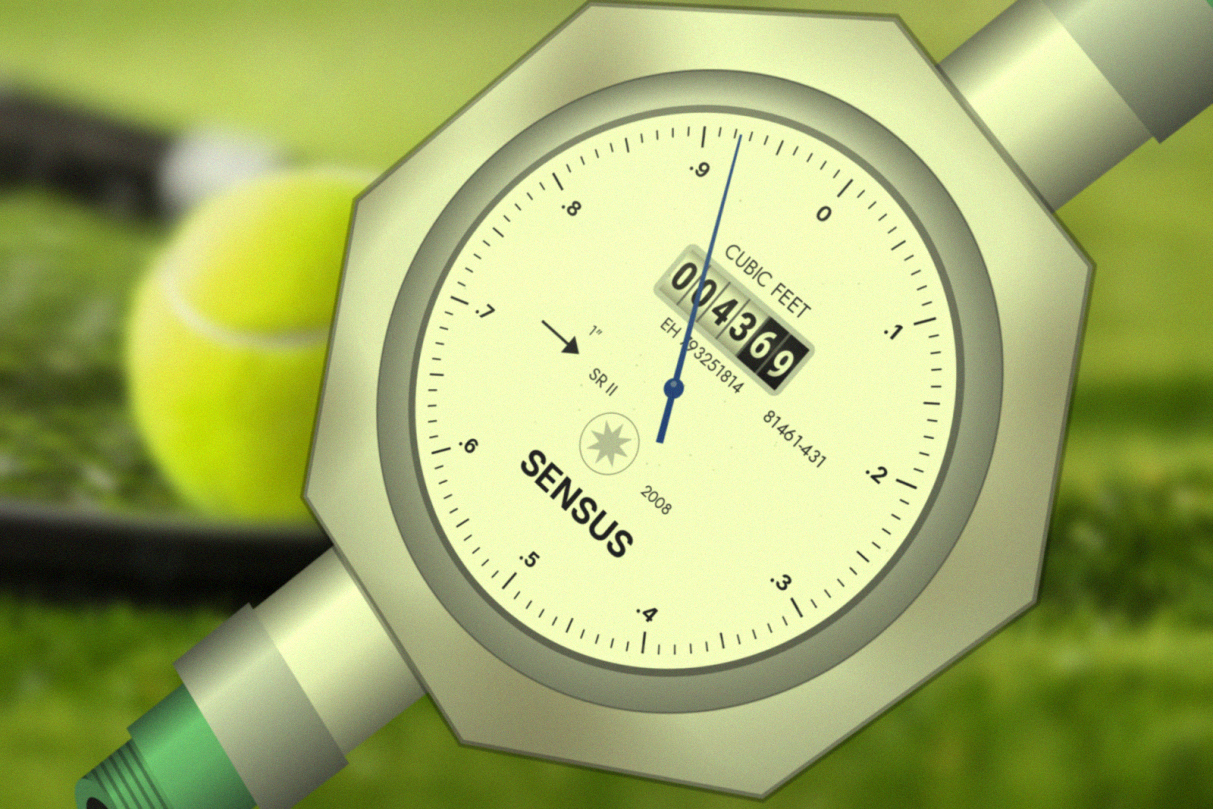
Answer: 4368.92 ft³
